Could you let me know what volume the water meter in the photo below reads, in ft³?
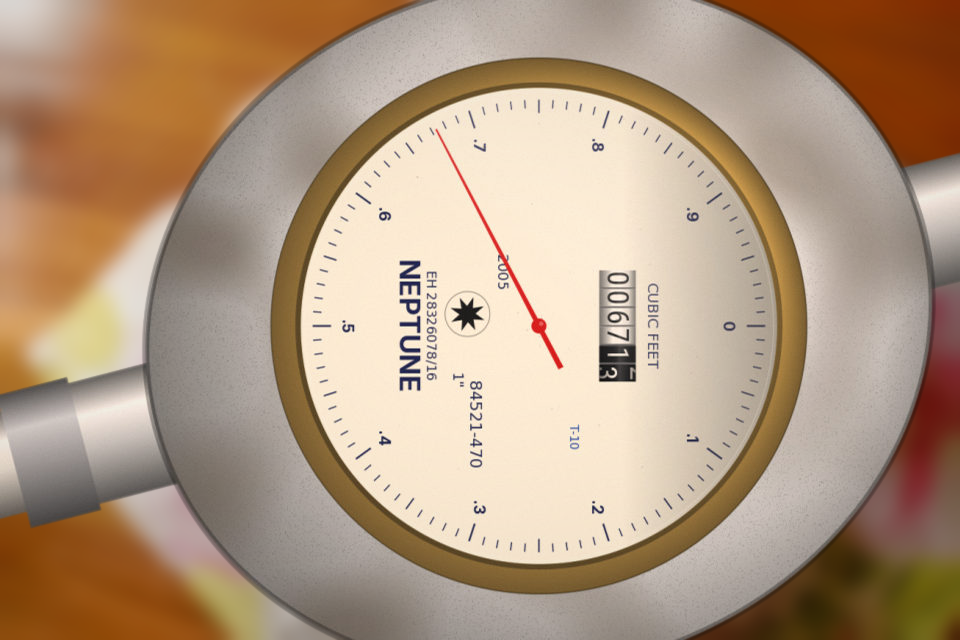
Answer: 6712.67 ft³
